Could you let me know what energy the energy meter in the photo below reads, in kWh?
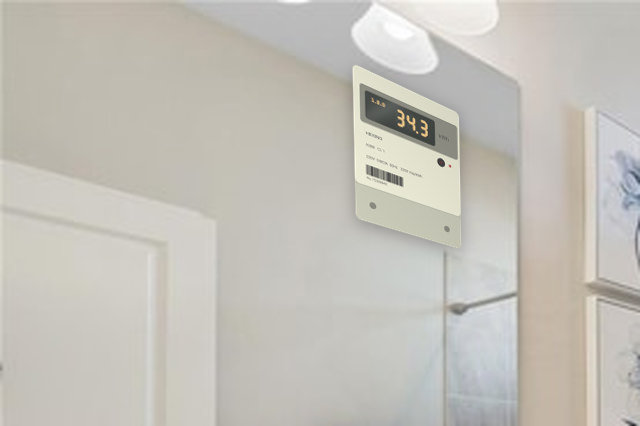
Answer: 34.3 kWh
